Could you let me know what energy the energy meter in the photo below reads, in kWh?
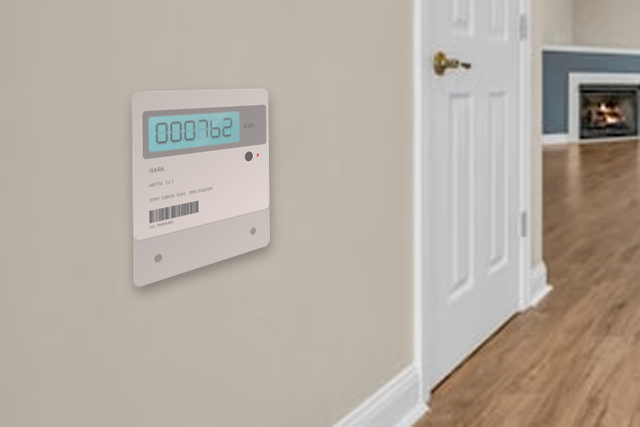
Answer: 762 kWh
